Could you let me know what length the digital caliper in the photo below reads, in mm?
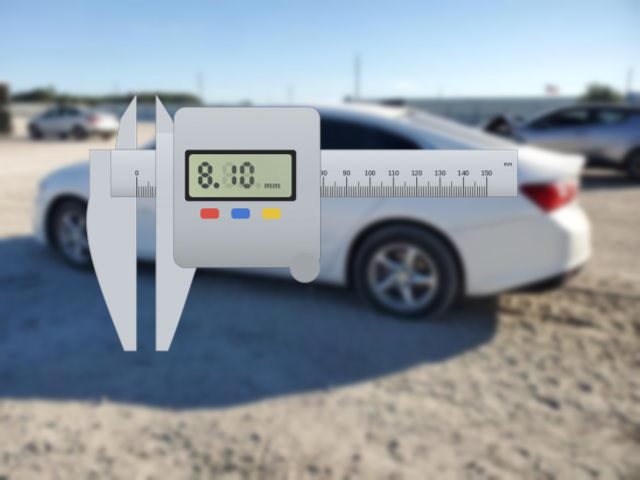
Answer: 8.10 mm
